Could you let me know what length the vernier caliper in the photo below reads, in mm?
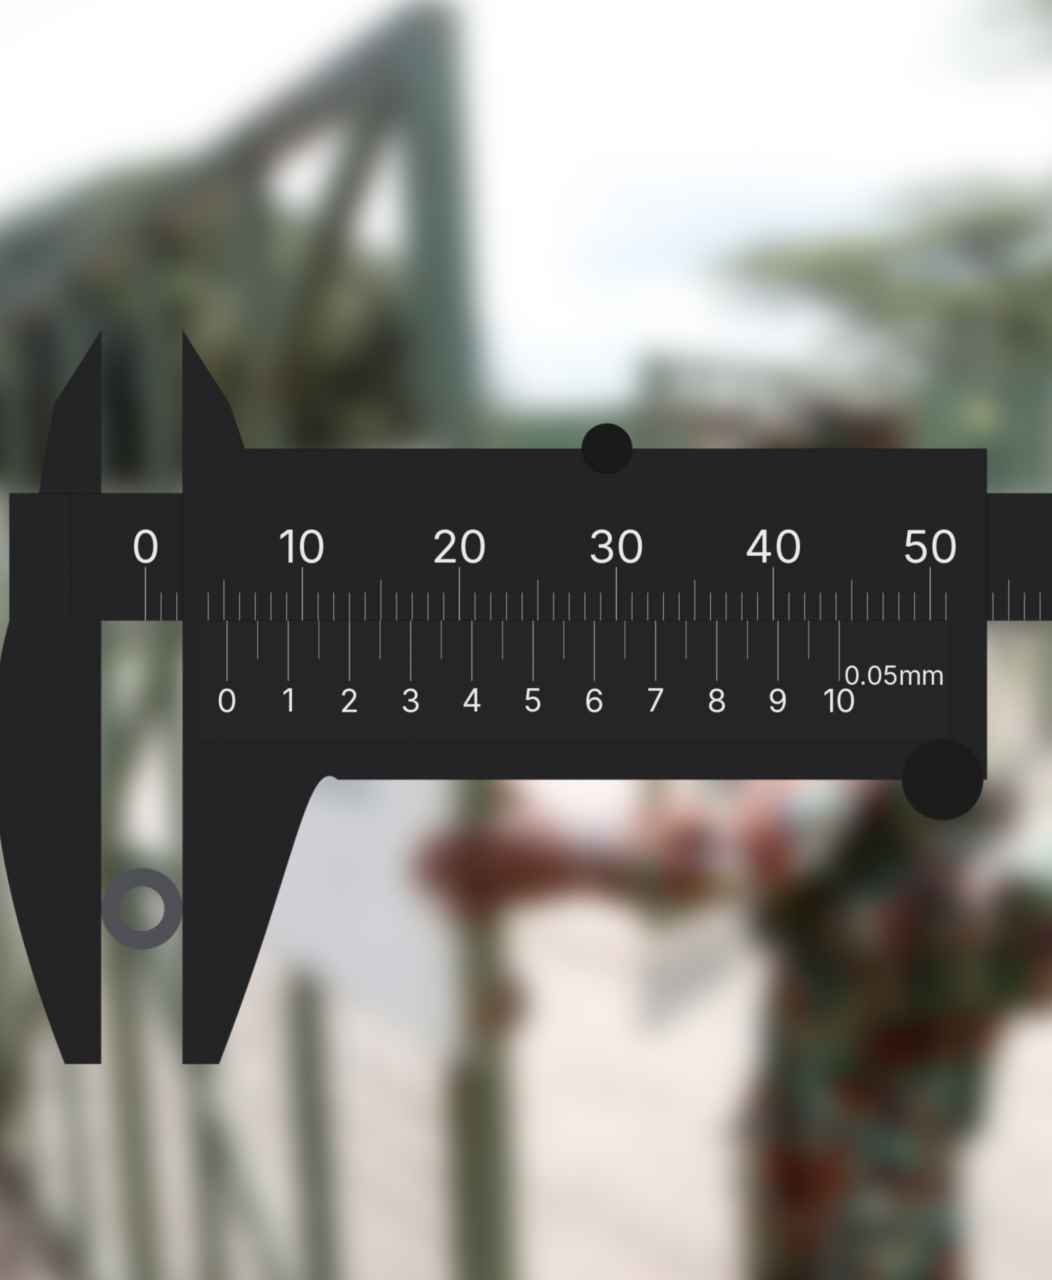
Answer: 5.2 mm
